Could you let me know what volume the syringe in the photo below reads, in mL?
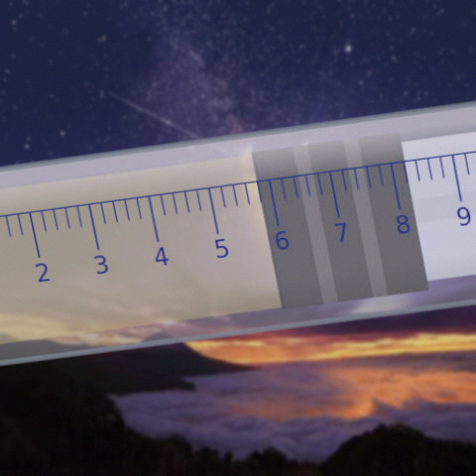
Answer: 5.8 mL
